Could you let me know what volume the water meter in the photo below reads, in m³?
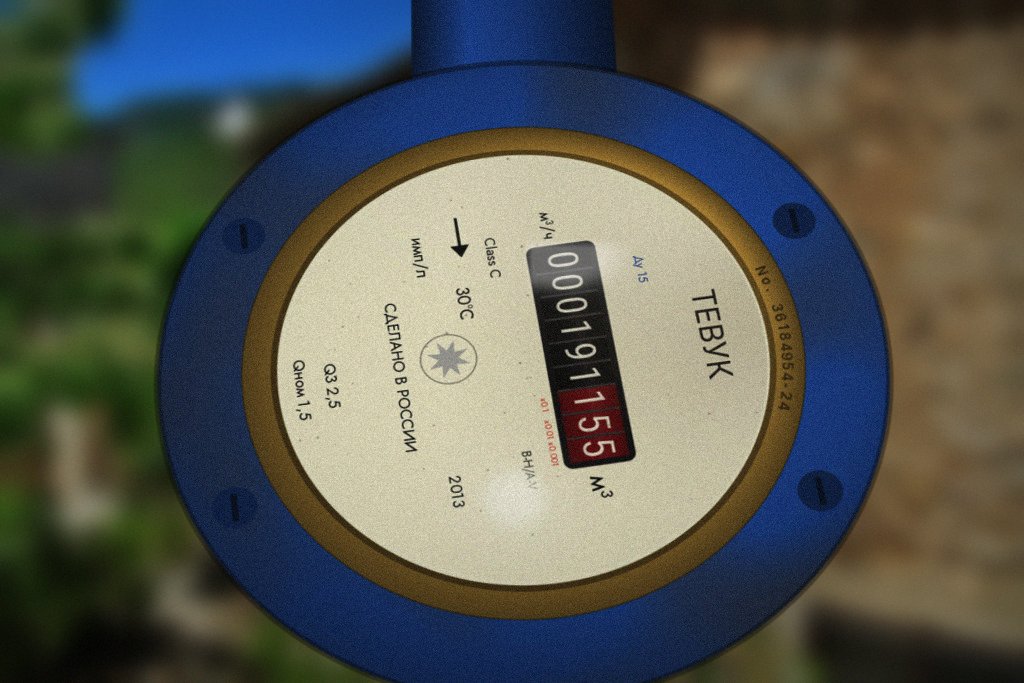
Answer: 191.155 m³
